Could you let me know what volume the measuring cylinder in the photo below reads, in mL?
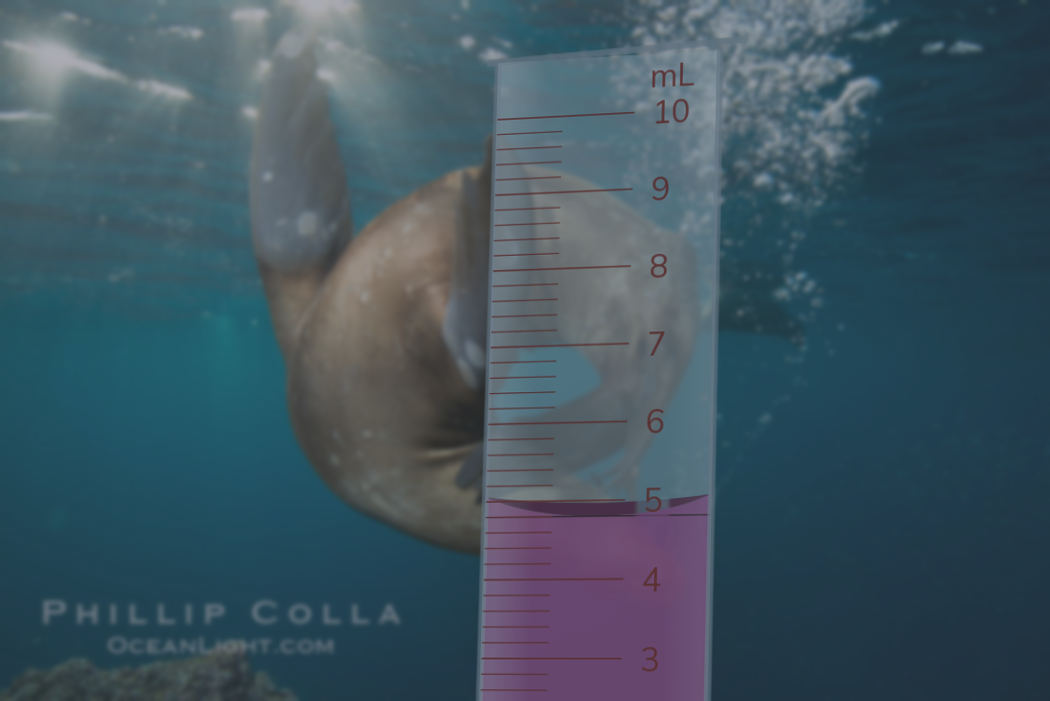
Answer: 4.8 mL
